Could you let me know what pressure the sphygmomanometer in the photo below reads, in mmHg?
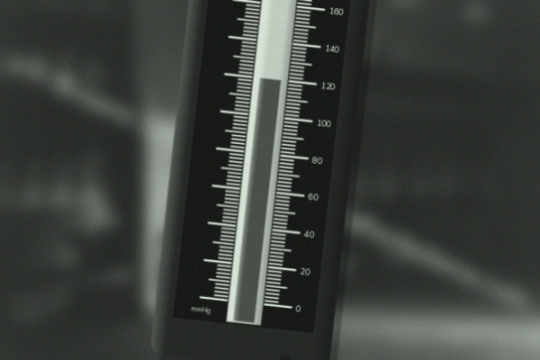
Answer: 120 mmHg
